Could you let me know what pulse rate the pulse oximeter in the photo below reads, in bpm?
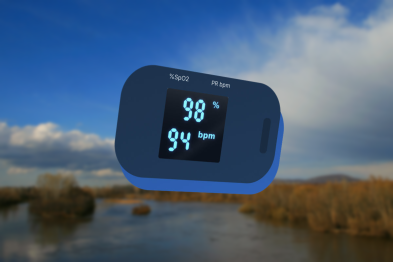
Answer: 94 bpm
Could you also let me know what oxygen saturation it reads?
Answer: 98 %
